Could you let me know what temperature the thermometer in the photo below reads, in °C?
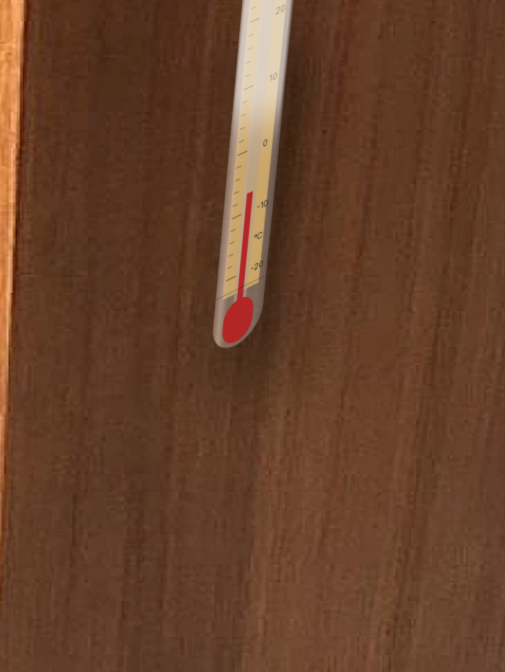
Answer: -7 °C
